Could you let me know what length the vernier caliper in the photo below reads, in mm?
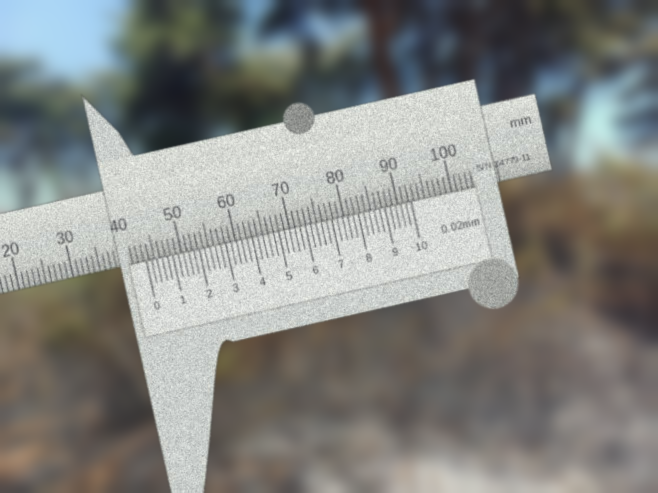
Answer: 43.5 mm
